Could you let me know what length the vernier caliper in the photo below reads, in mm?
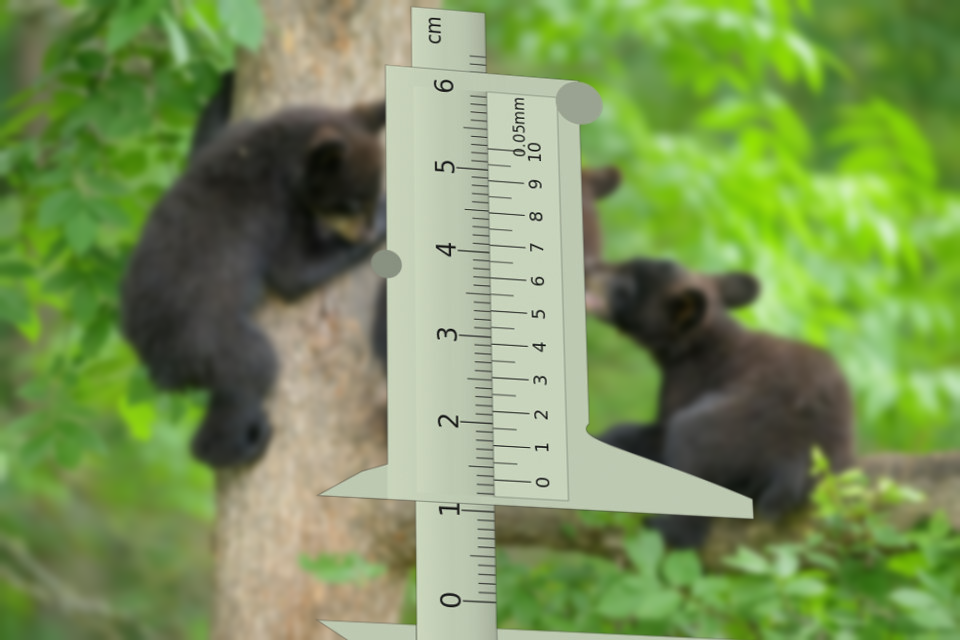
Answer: 13.6 mm
